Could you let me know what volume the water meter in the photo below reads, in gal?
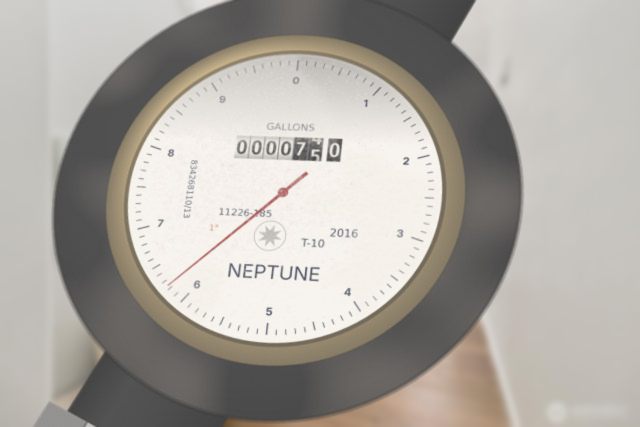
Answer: 746.2 gal
